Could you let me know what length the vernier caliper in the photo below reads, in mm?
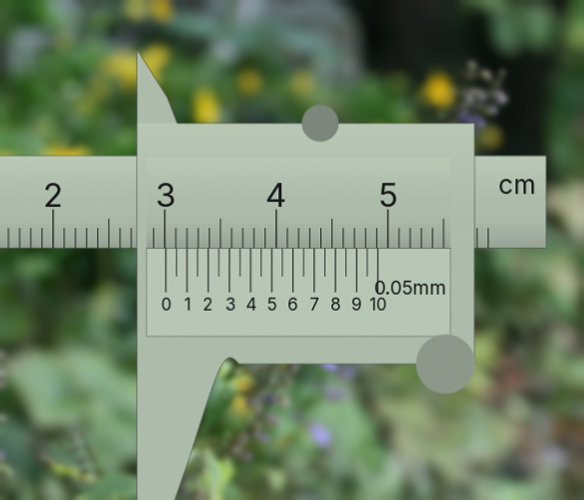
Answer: 30.1 mm
